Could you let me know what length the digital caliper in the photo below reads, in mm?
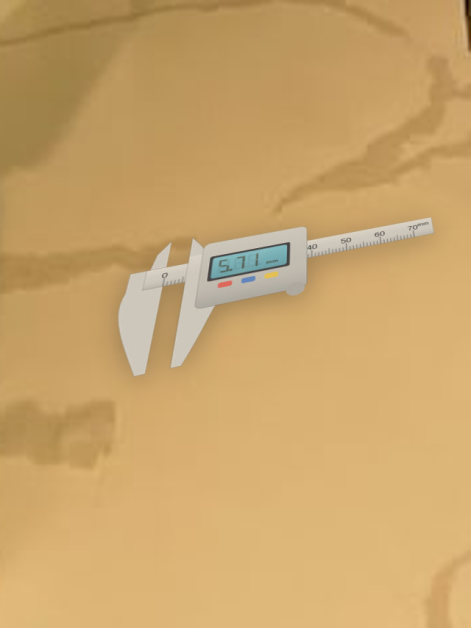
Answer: 5.71 mm
